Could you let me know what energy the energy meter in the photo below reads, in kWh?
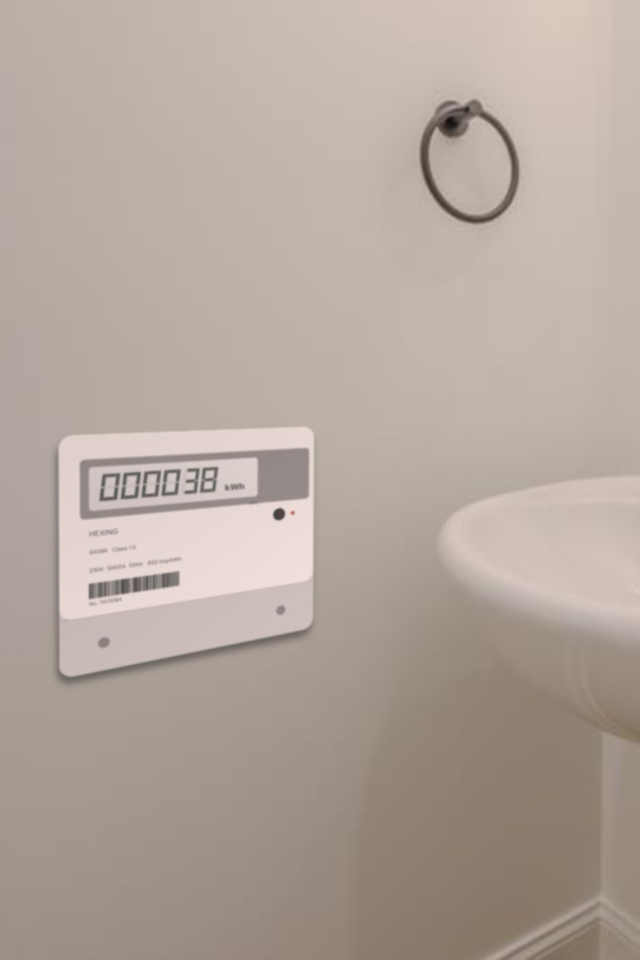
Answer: 38 kWh
